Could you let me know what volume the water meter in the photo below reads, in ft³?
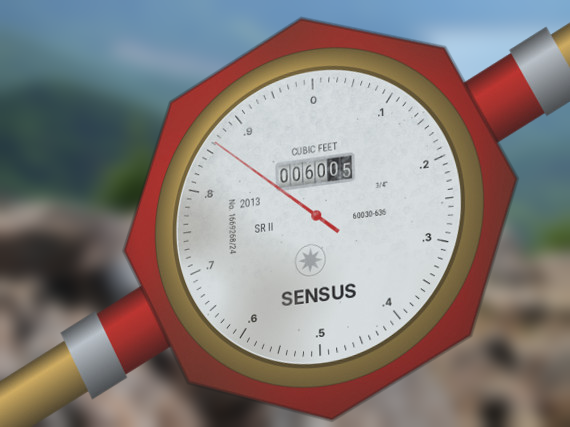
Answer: 6004.86 ft³
